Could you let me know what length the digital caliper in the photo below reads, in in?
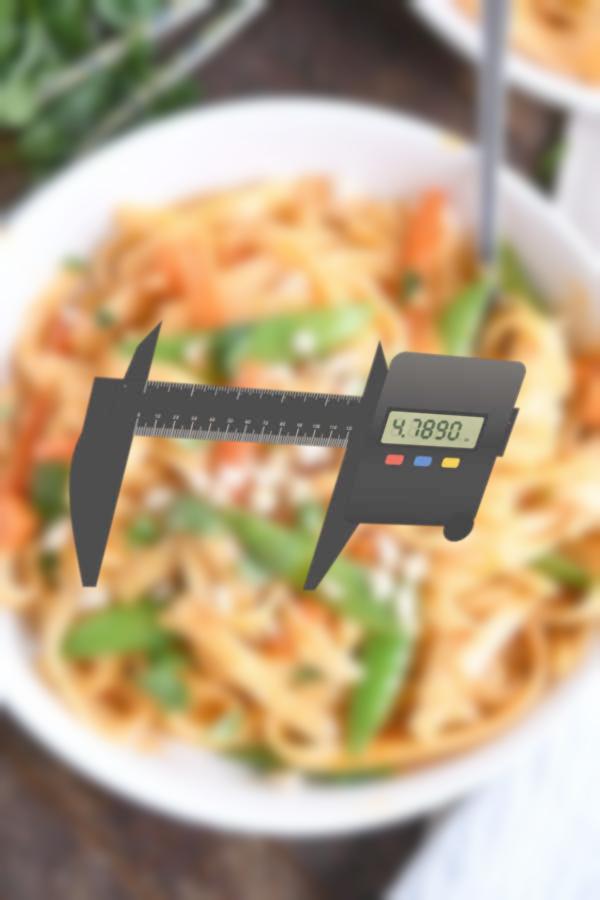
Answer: 4.7890 in
